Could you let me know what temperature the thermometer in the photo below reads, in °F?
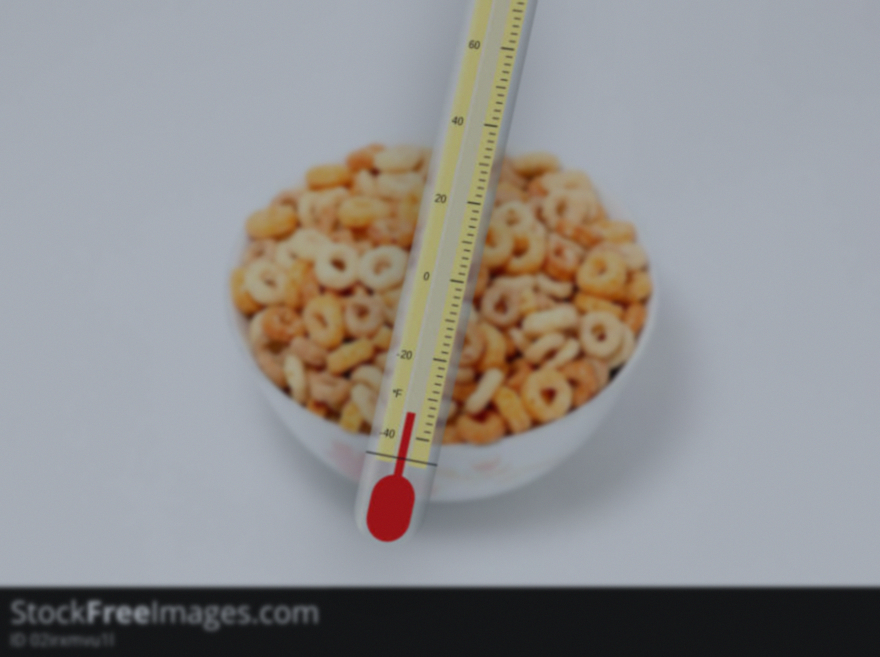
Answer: -34 °F
